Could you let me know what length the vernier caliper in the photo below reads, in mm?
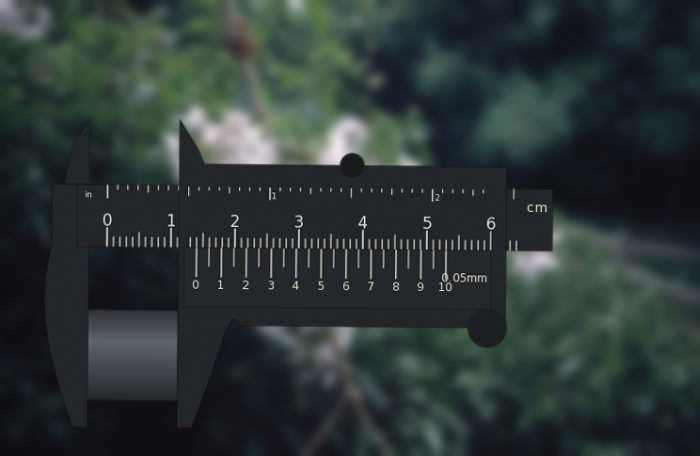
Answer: 14.0 mm
